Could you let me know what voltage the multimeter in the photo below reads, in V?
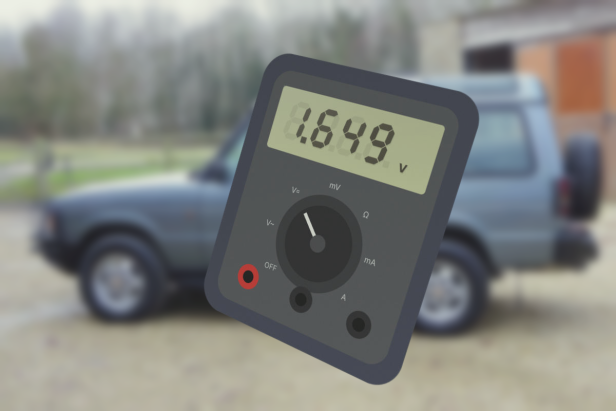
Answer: 1.649 V
